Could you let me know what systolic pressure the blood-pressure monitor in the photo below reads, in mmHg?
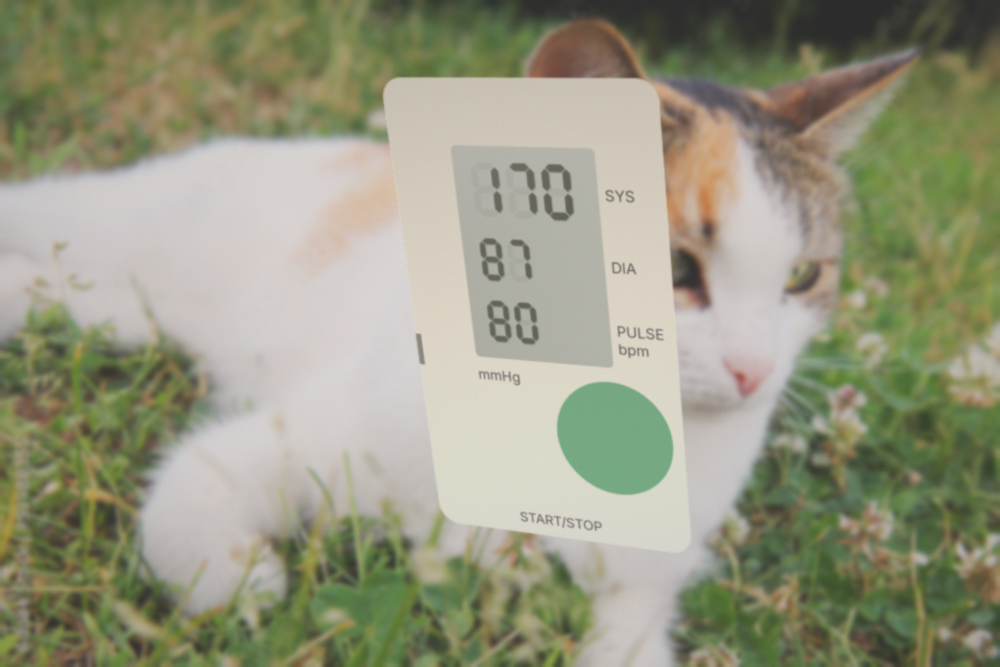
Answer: 170 mmHg
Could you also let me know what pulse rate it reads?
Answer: 80 bpm
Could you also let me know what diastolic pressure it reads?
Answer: 87 mmHg
